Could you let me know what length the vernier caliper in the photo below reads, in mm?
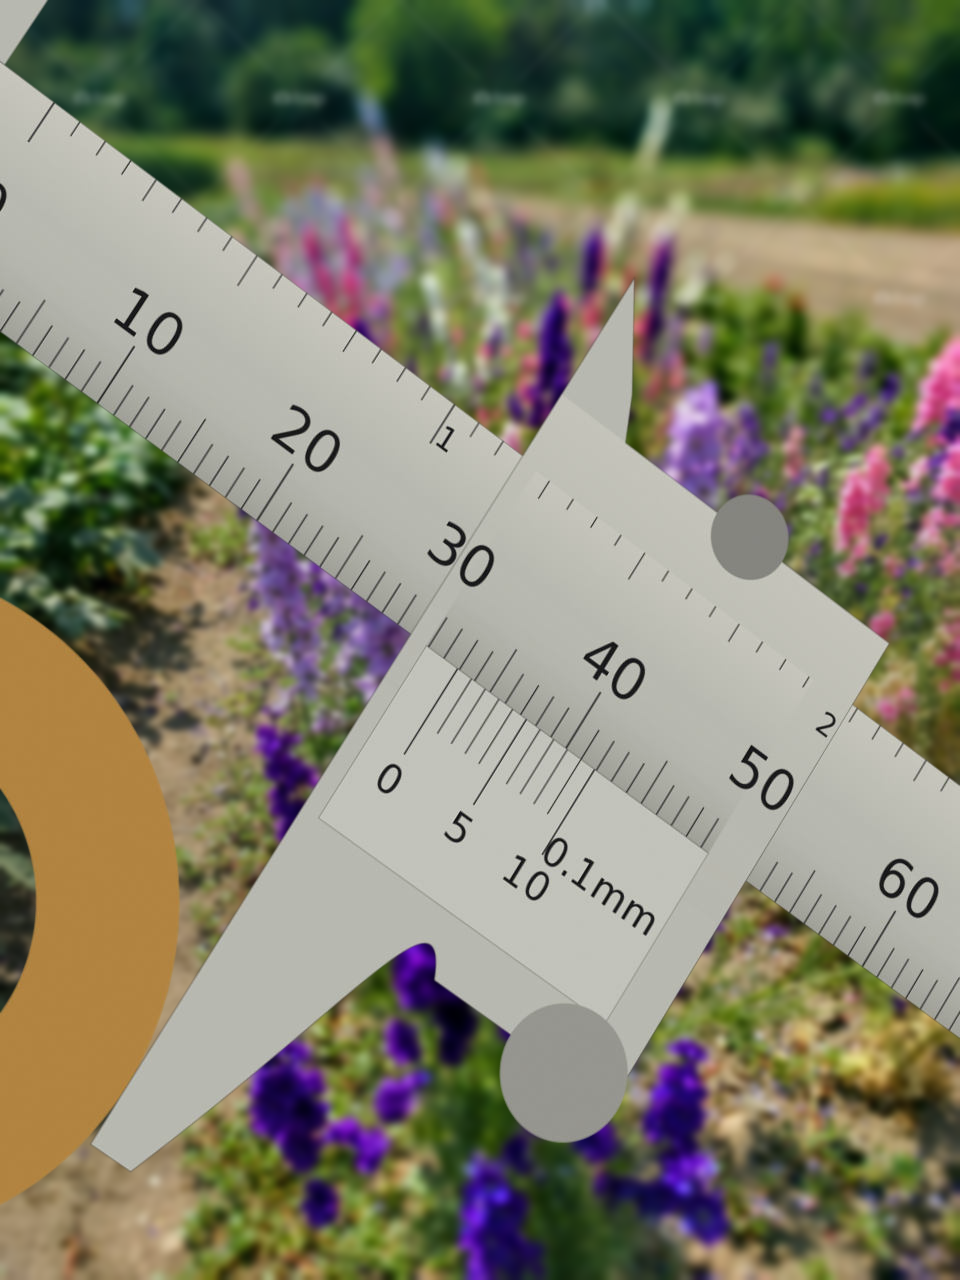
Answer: 32.9 mm
